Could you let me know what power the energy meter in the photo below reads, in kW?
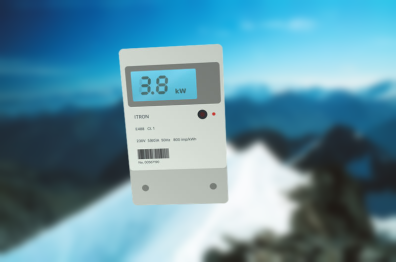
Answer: 3.8 kW
